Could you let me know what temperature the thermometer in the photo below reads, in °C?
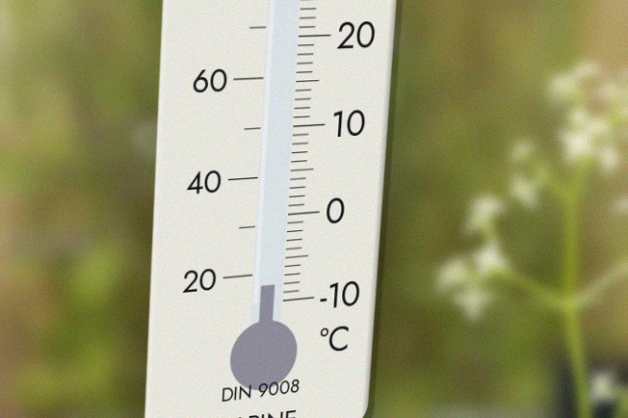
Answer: -8 °C
